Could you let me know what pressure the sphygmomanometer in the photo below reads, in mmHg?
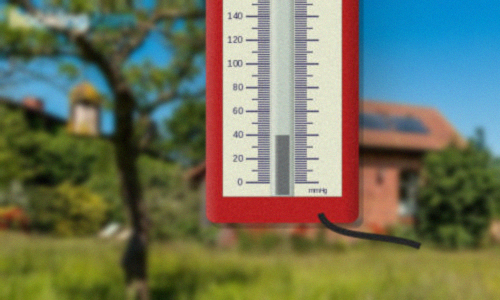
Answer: 40 mmHg
